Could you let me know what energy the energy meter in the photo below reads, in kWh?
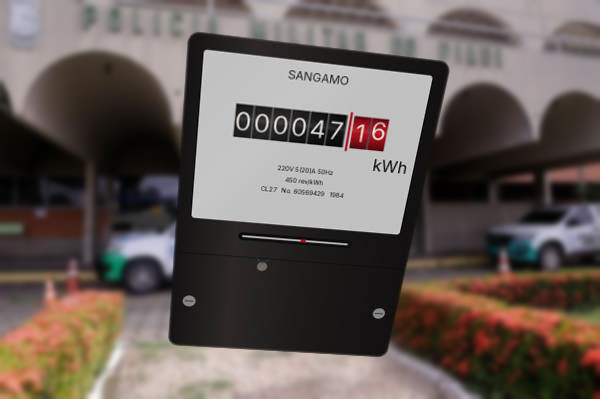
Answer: 47.16 kWh
